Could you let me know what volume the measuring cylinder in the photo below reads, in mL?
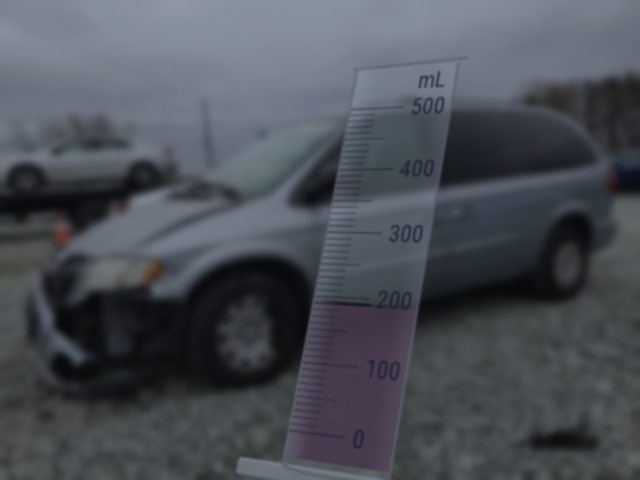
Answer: 190 mL
